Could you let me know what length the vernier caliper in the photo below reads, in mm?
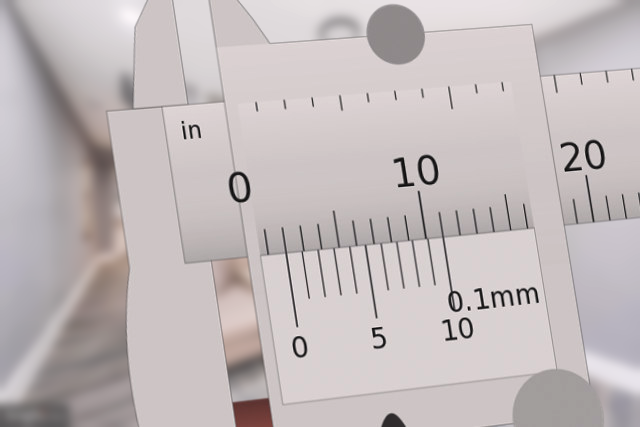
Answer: 2.0 mm
